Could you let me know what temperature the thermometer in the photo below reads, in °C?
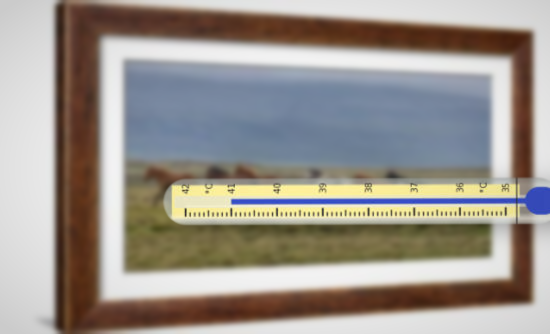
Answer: 41 °C
